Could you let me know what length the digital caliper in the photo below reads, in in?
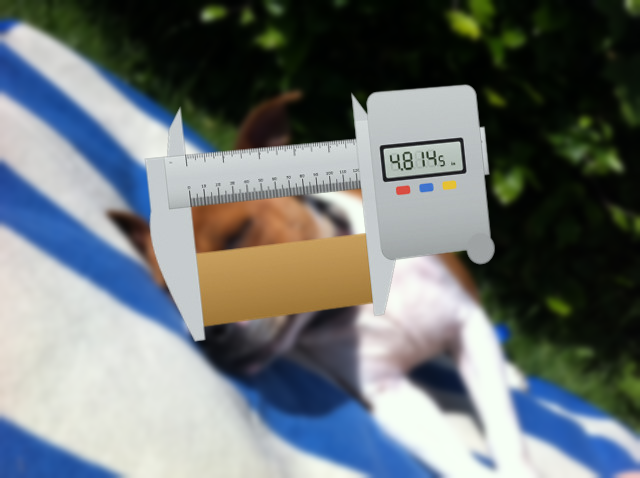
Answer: 4.8145 in
